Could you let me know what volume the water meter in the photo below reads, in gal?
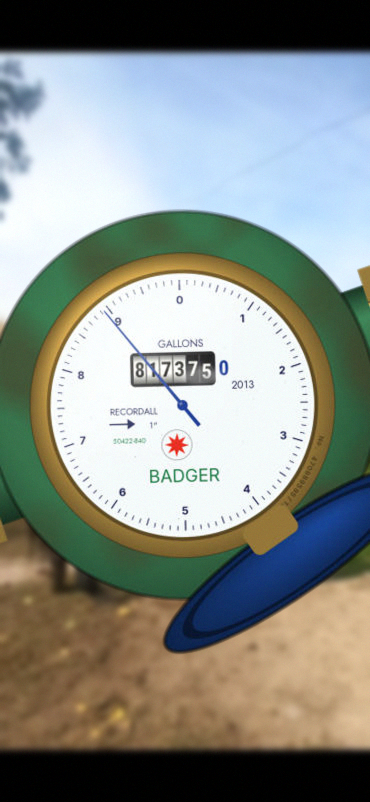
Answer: 8173748.9 gal
